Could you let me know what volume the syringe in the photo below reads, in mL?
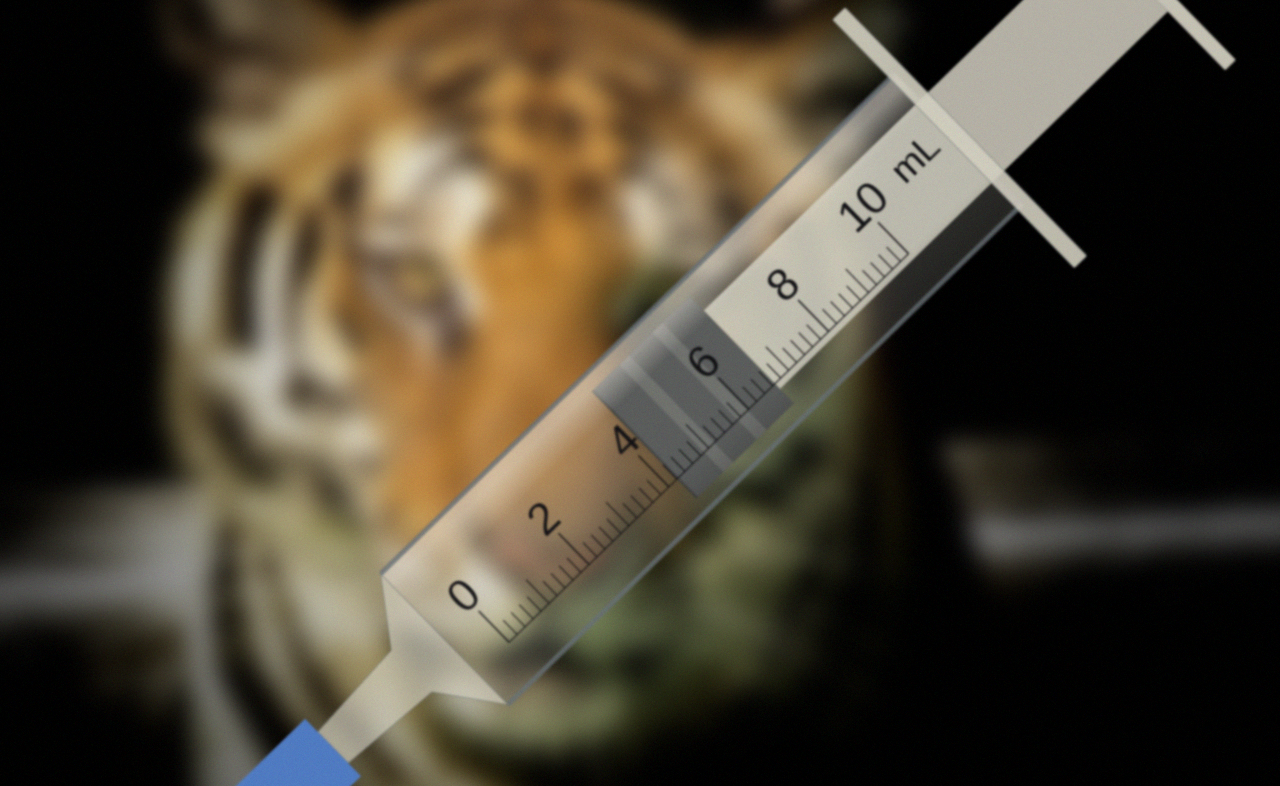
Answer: 4.2 mL
